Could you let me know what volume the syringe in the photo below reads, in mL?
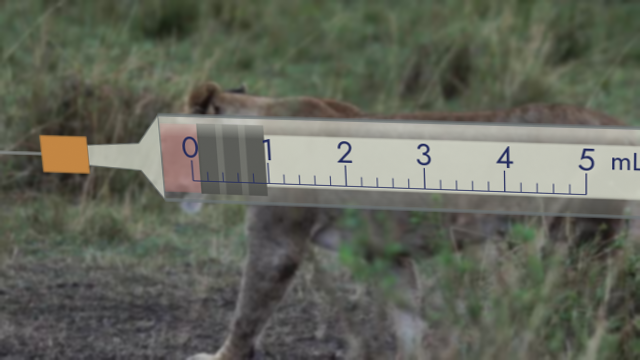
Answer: 0.1 mL
